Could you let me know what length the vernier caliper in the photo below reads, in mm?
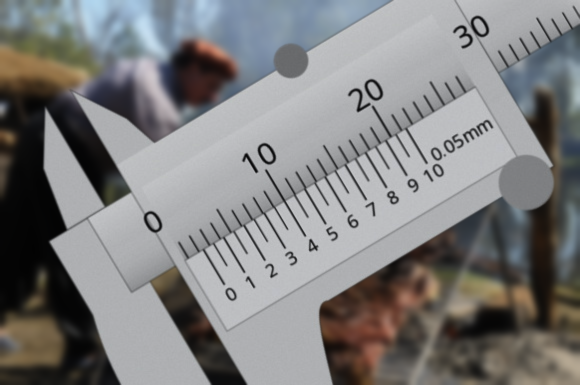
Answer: 2.4 mm
